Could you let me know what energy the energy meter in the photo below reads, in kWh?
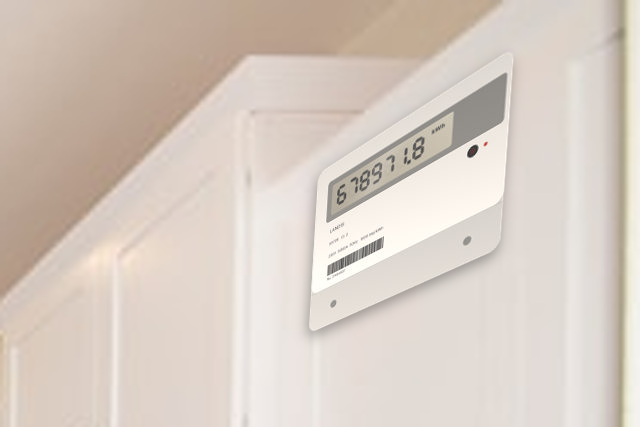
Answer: 678971.8 kWh
